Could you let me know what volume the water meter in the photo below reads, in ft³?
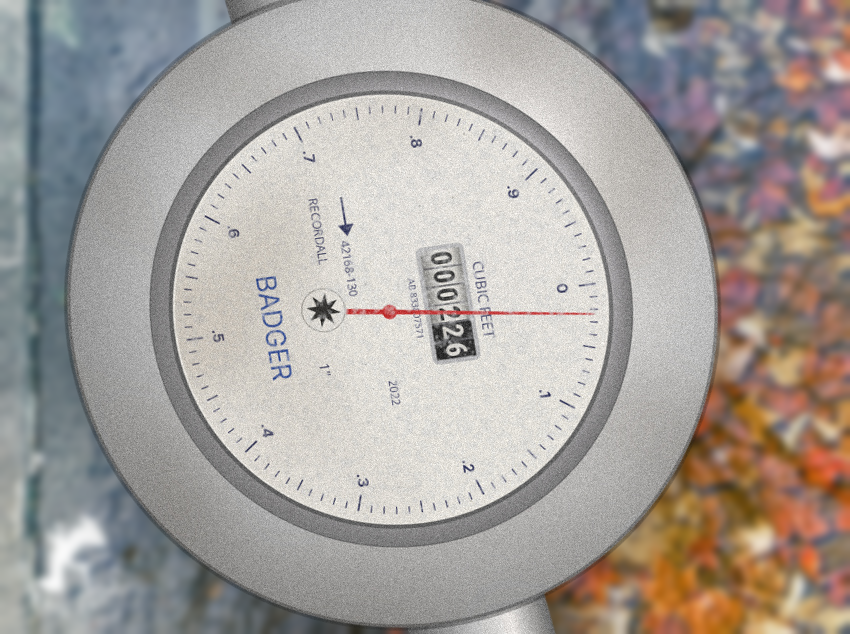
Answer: 226.02 ft³
